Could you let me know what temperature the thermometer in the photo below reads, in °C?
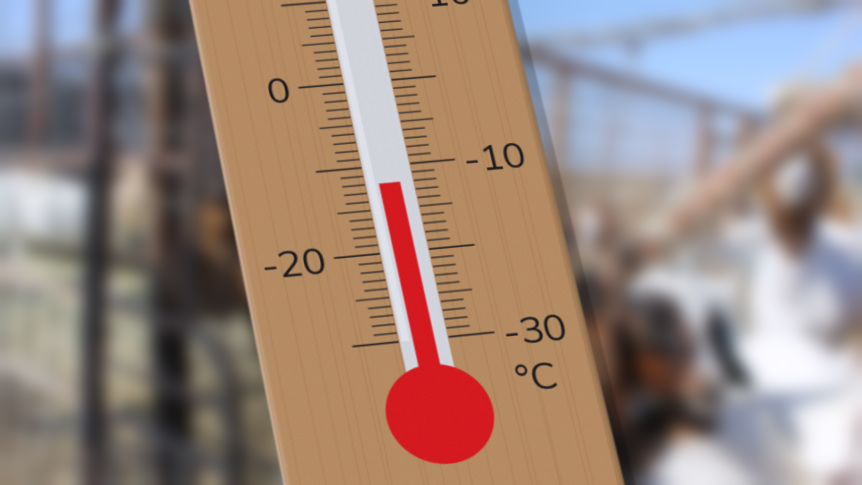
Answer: -12 °C
